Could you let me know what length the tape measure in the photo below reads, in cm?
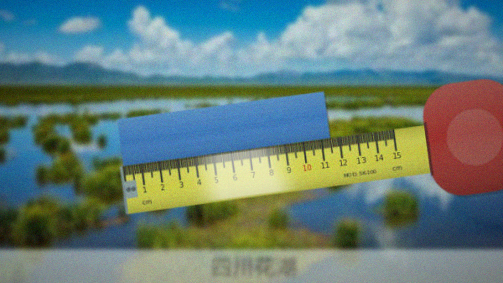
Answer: 11.5 cm
